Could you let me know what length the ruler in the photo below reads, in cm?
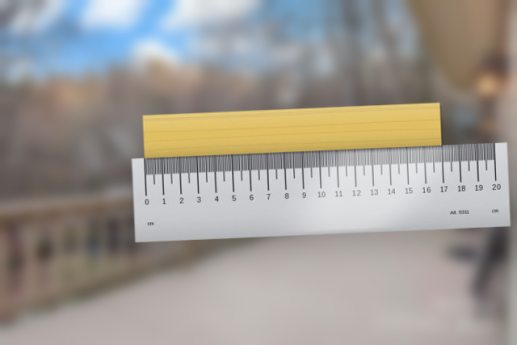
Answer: 17 cm
